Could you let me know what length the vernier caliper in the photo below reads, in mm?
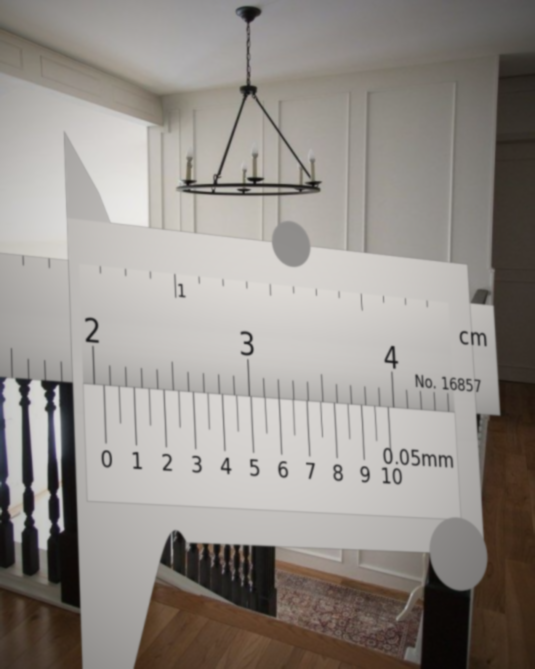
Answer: 20.6 mm
